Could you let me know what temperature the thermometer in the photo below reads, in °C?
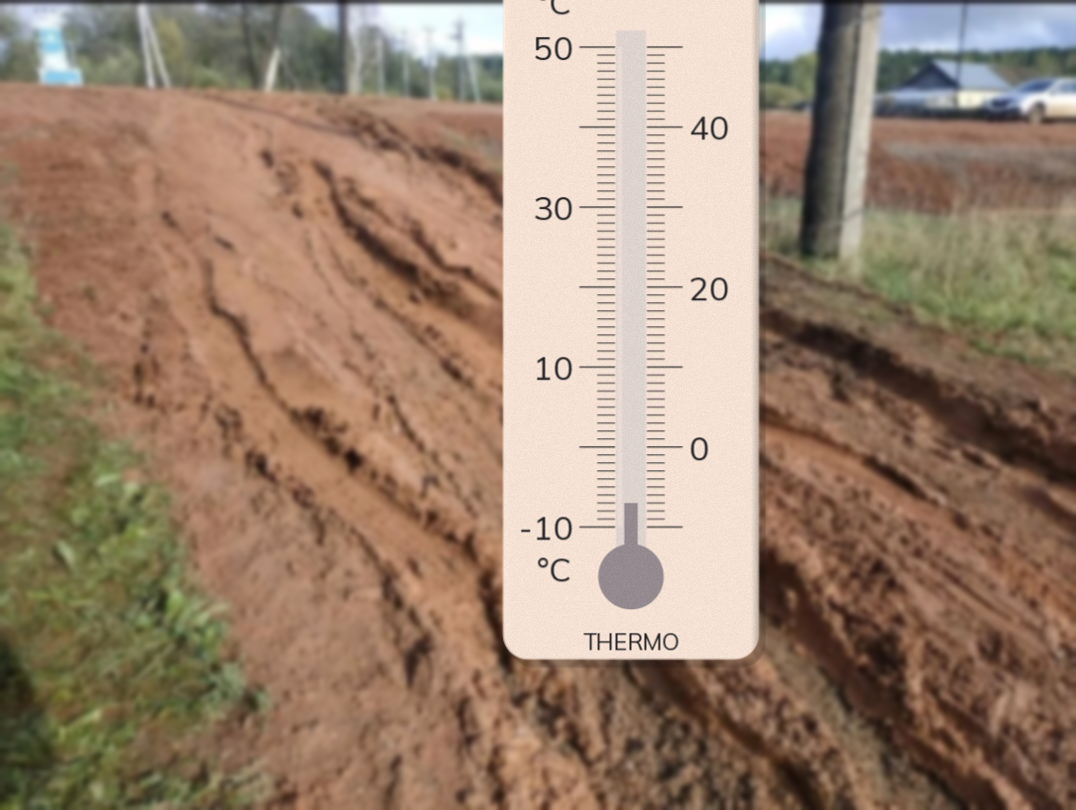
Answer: -7 °C
